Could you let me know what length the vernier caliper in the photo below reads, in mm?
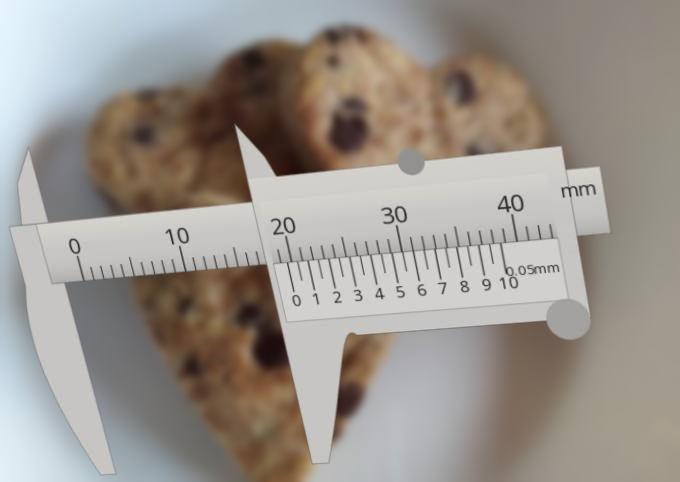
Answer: 19.6 mm
